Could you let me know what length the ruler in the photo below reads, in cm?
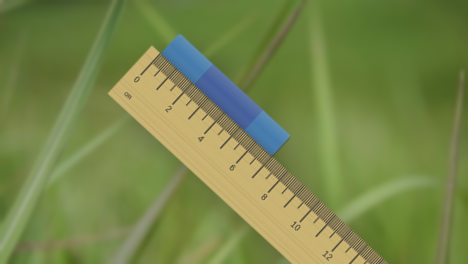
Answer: 7 cm
